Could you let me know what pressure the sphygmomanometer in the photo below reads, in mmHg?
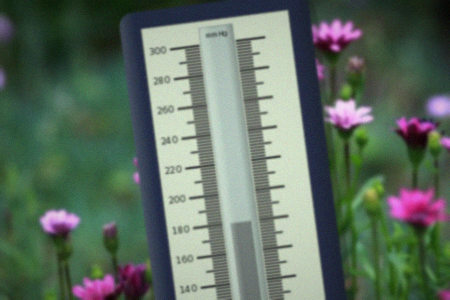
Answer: 180 mmHg
